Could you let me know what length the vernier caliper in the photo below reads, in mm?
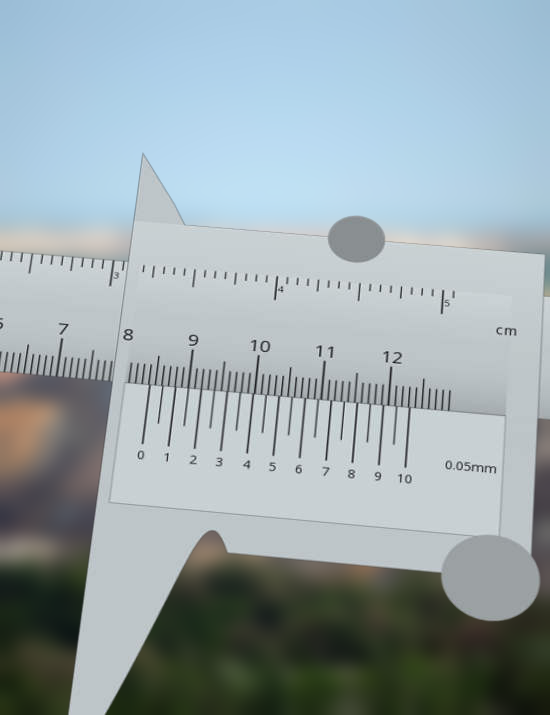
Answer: 84.2 mm
